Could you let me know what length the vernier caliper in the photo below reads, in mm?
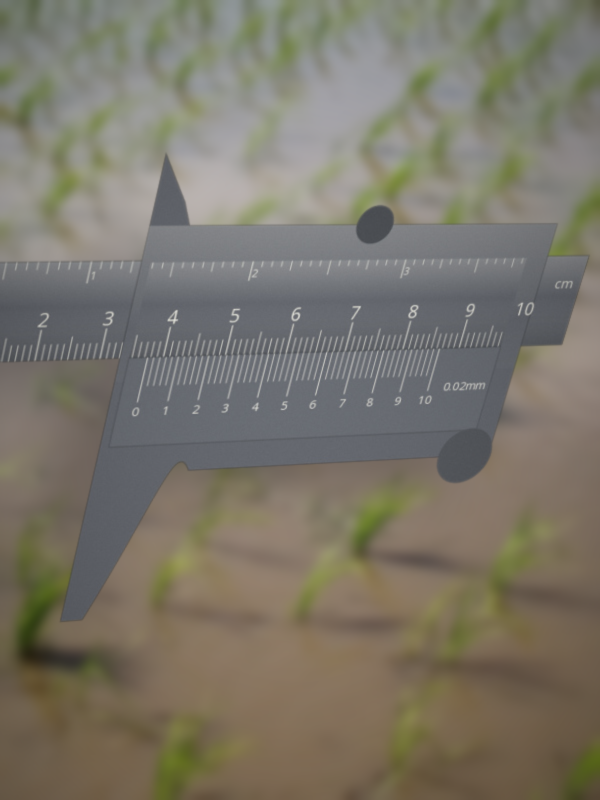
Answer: 37.5 mm
